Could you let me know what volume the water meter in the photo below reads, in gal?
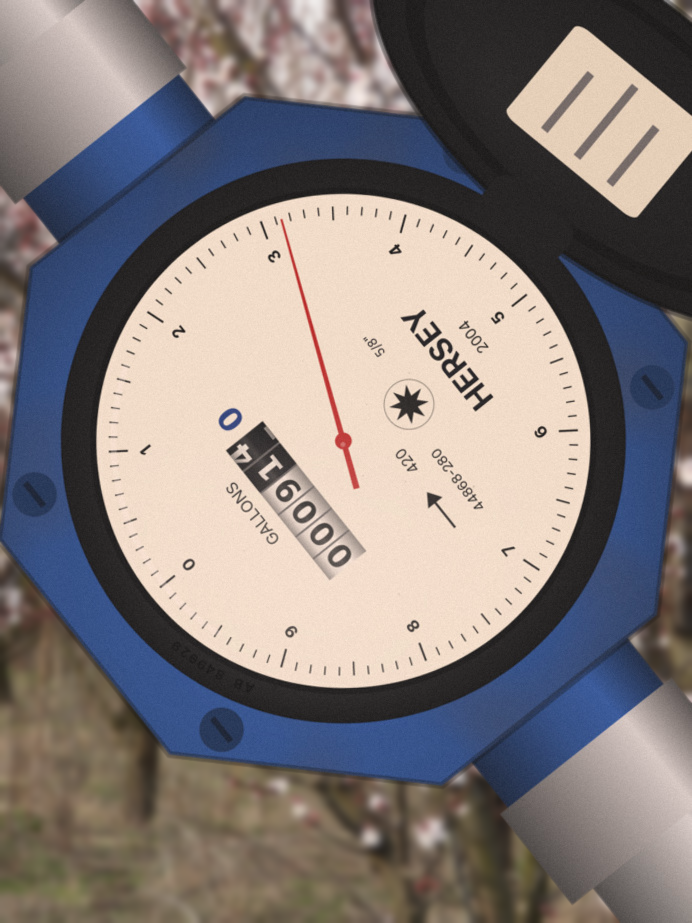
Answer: 9143.1 gal
